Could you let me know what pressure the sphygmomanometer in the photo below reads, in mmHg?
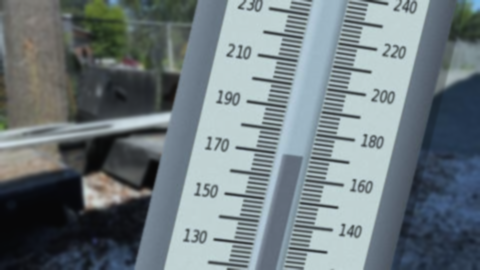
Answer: 170 mmHg
